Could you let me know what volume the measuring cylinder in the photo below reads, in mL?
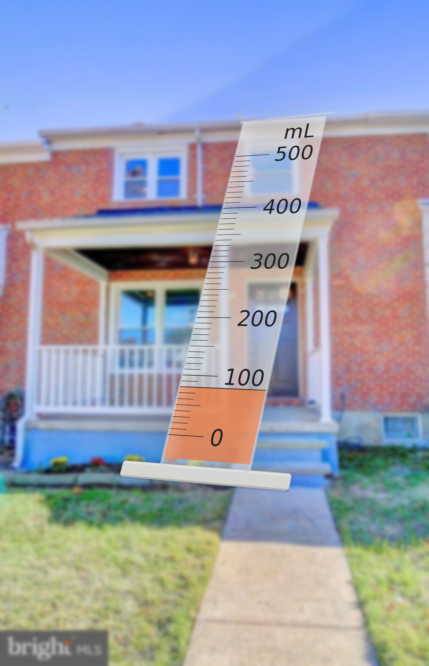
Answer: 80 mL
